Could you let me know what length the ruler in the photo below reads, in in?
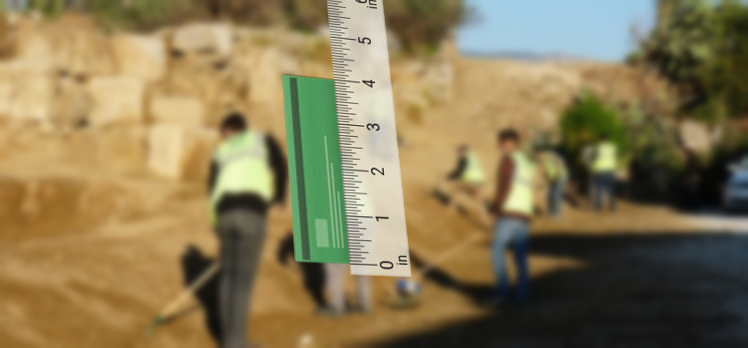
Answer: 4 in
